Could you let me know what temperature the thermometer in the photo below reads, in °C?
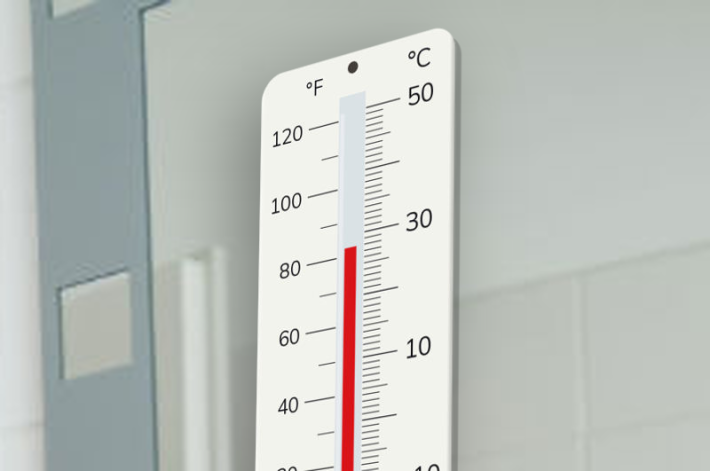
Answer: 28 °C
